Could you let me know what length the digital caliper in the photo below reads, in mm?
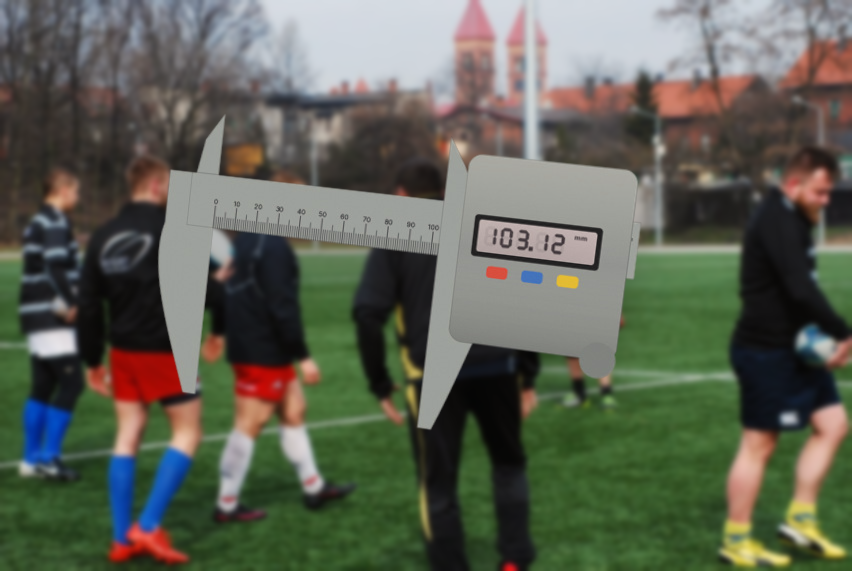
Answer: 103.12 mm
